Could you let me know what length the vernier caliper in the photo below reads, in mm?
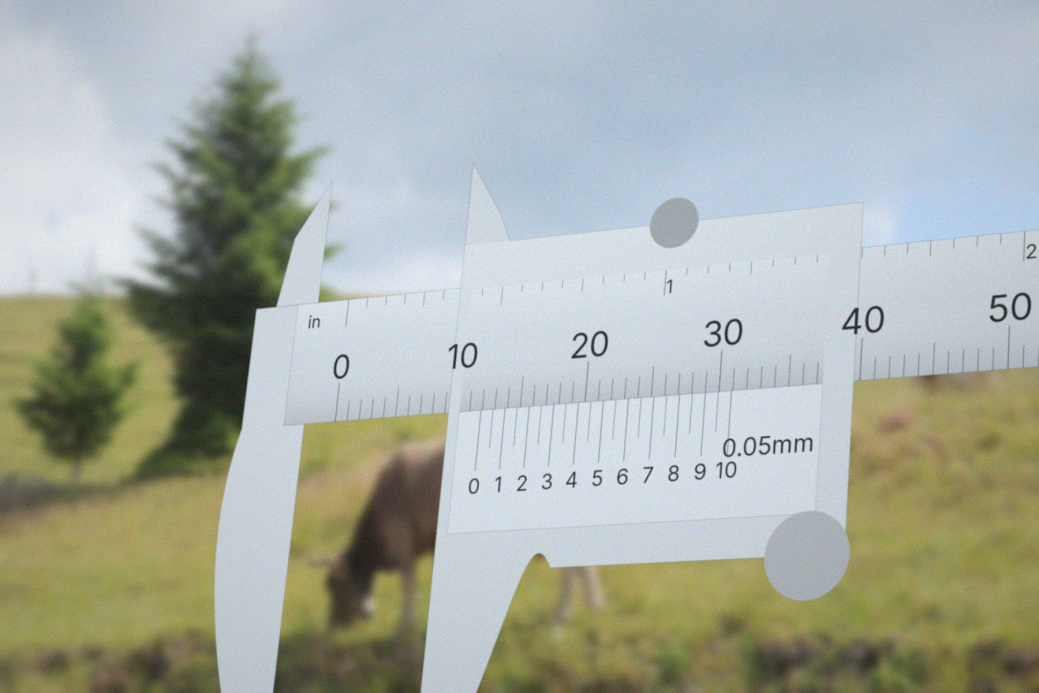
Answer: 11.9 mm
